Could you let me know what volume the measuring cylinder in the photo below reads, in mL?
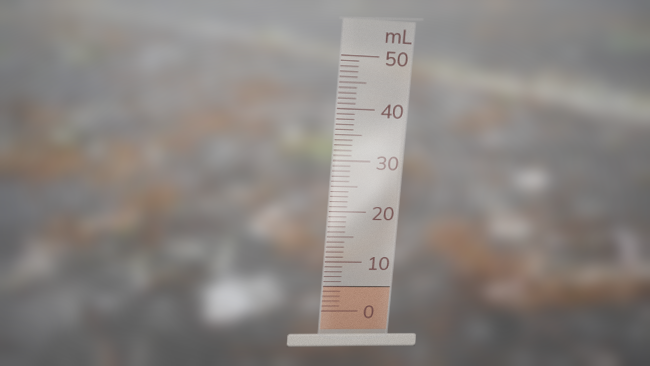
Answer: 5 mL
